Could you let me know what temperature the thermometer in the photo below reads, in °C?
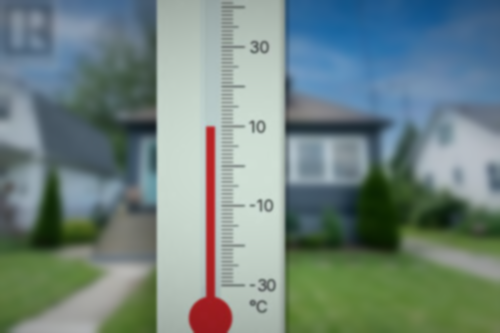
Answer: 10 °C
